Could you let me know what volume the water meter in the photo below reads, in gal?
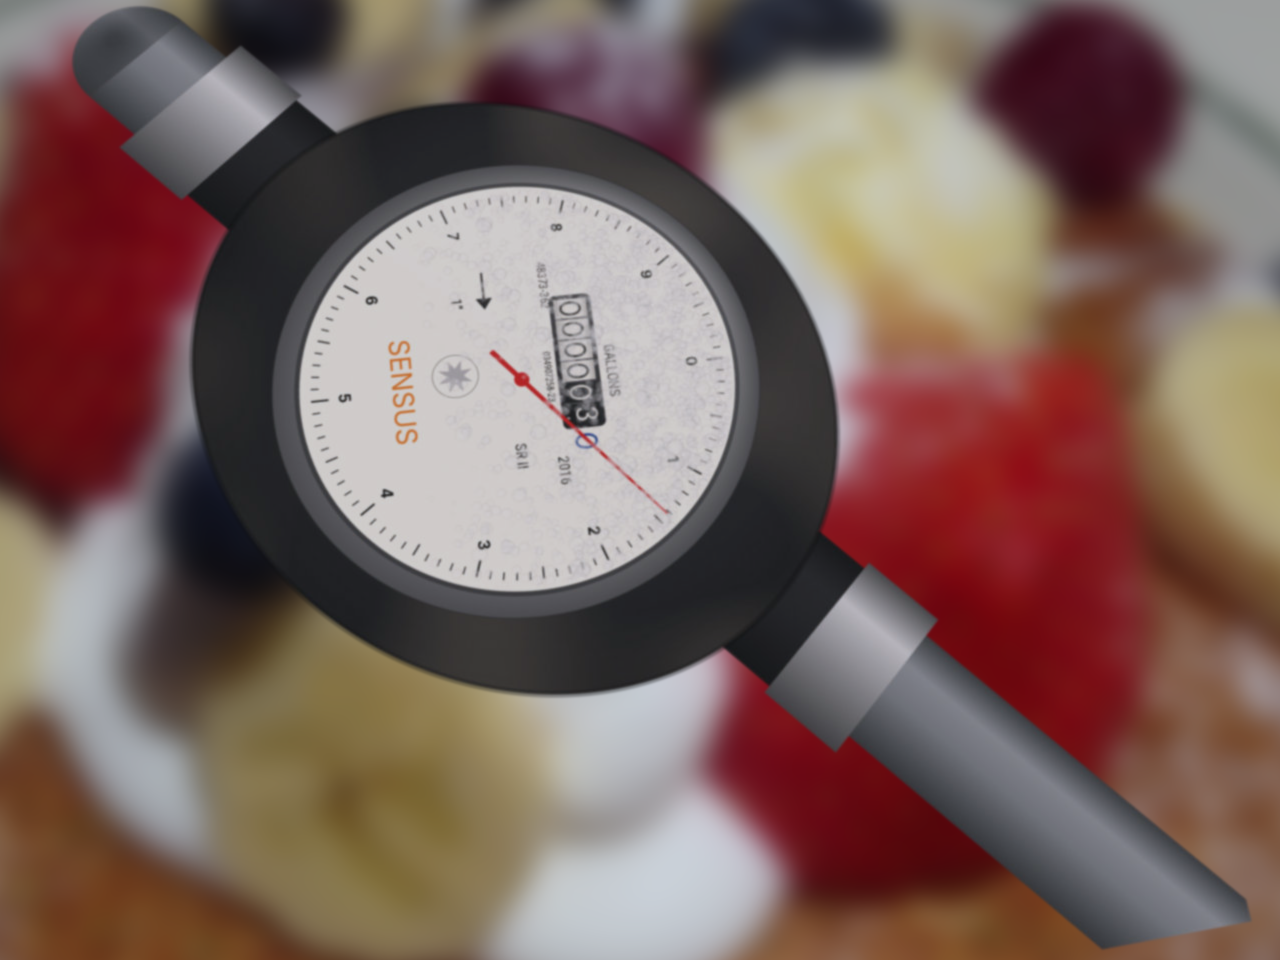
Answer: 31.4 gal
